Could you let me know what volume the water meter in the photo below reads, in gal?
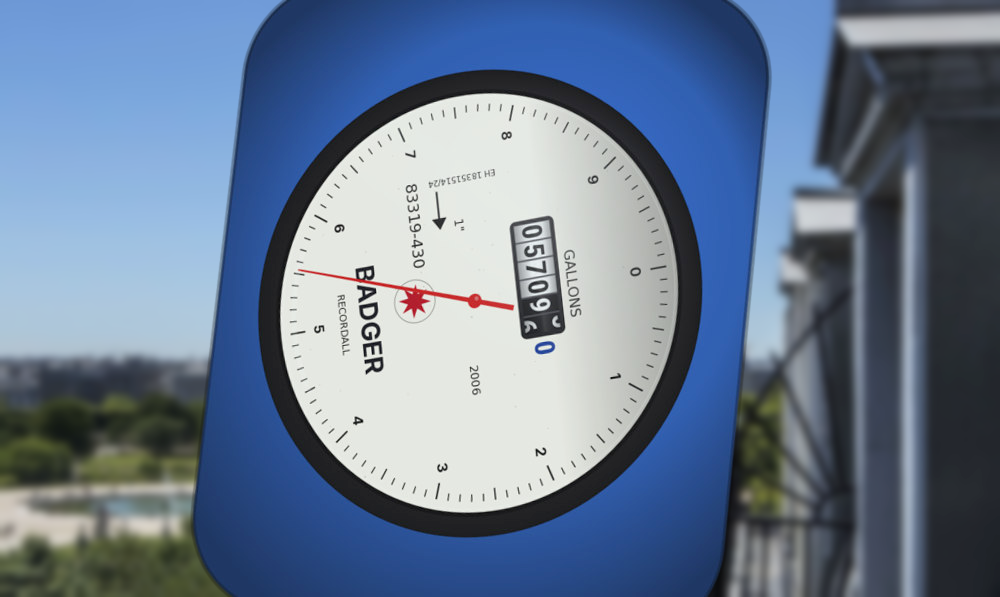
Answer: 570955.5 gal
